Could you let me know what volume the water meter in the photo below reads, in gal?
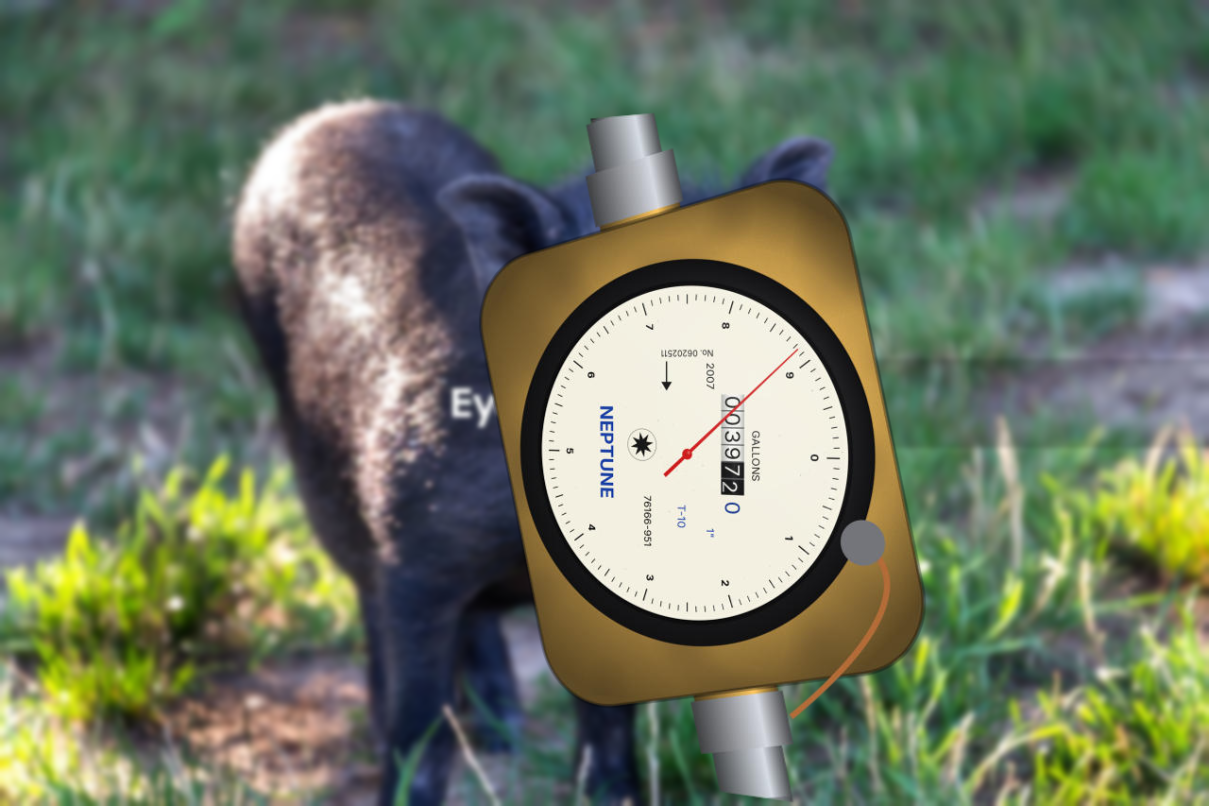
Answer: 39718.8 gal
